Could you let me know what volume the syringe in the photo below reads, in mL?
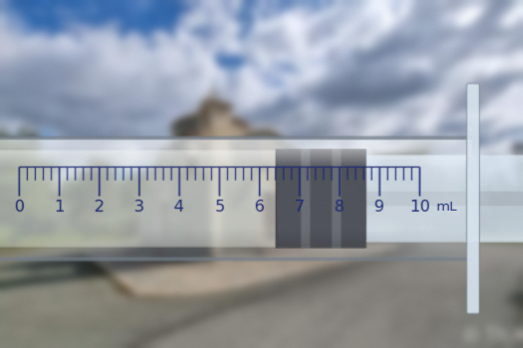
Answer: 6.4 mL
